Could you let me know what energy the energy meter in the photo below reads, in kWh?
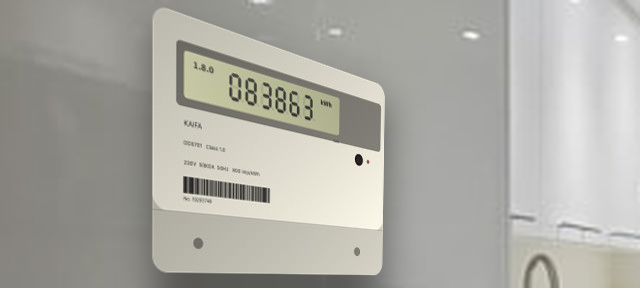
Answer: 83863 kWh
